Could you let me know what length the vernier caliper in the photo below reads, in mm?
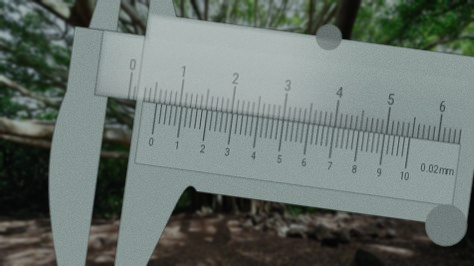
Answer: 5.5 mm
